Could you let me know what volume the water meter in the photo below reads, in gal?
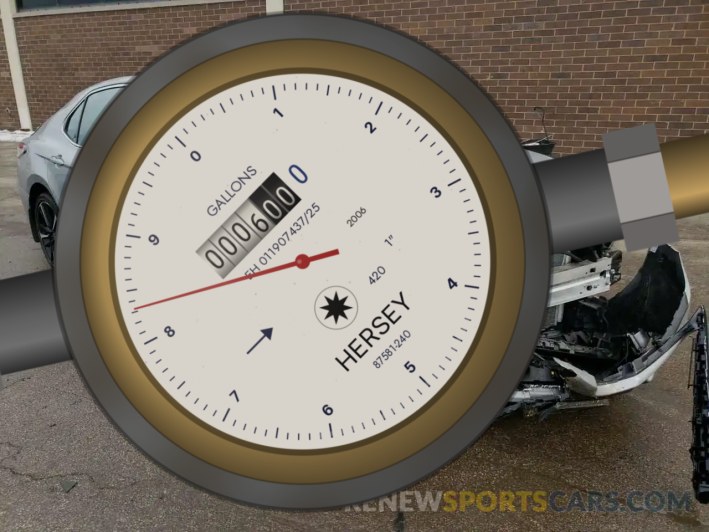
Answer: 5998.3 gal
